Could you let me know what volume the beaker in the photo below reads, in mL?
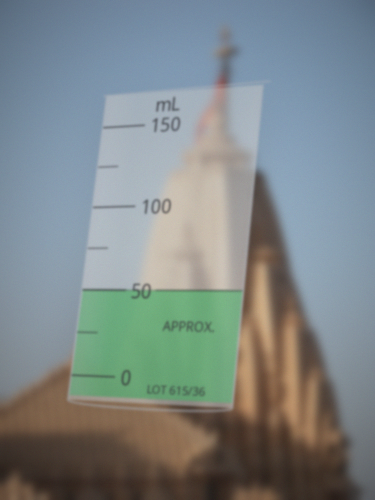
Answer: 50 mL
